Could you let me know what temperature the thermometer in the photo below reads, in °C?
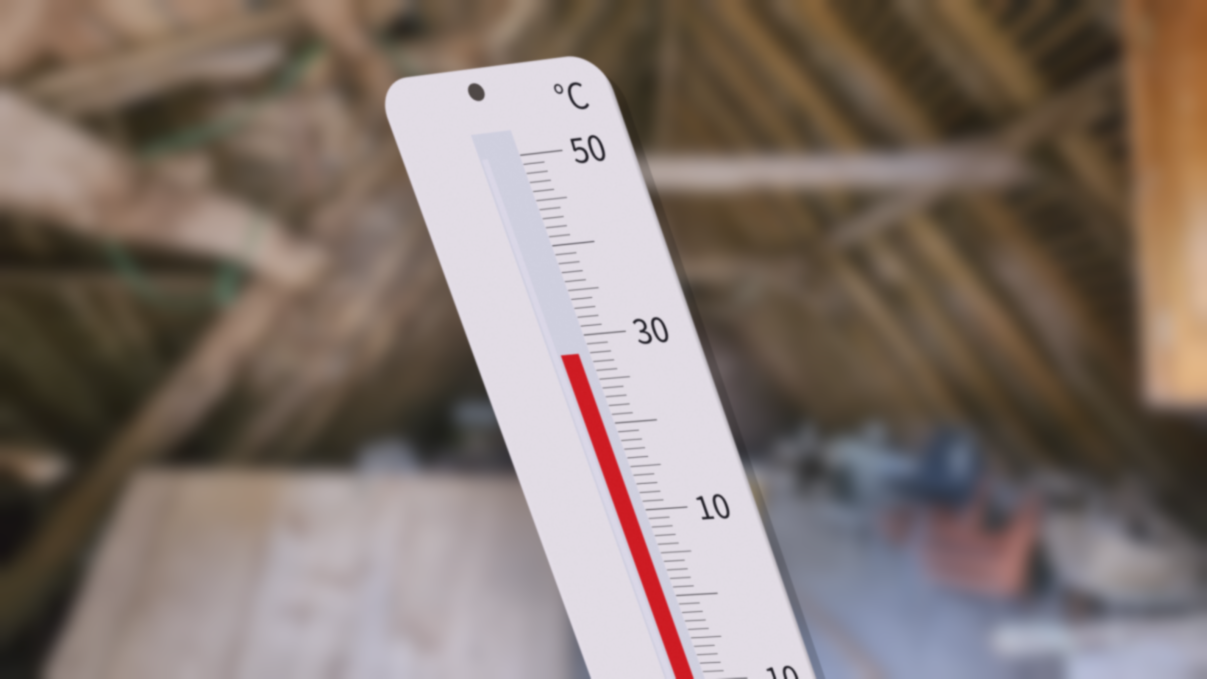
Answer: 28 °C
